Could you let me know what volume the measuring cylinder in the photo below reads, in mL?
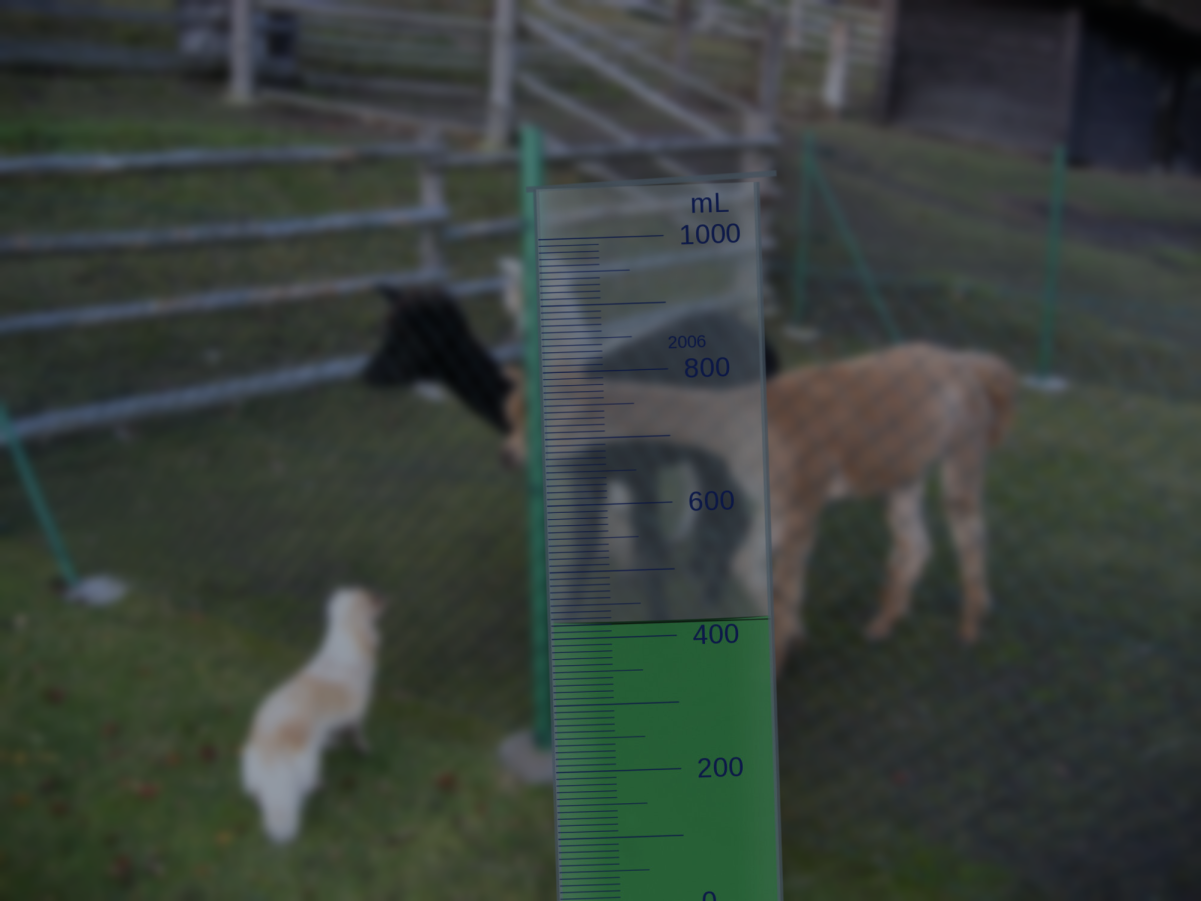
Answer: 420 mL
